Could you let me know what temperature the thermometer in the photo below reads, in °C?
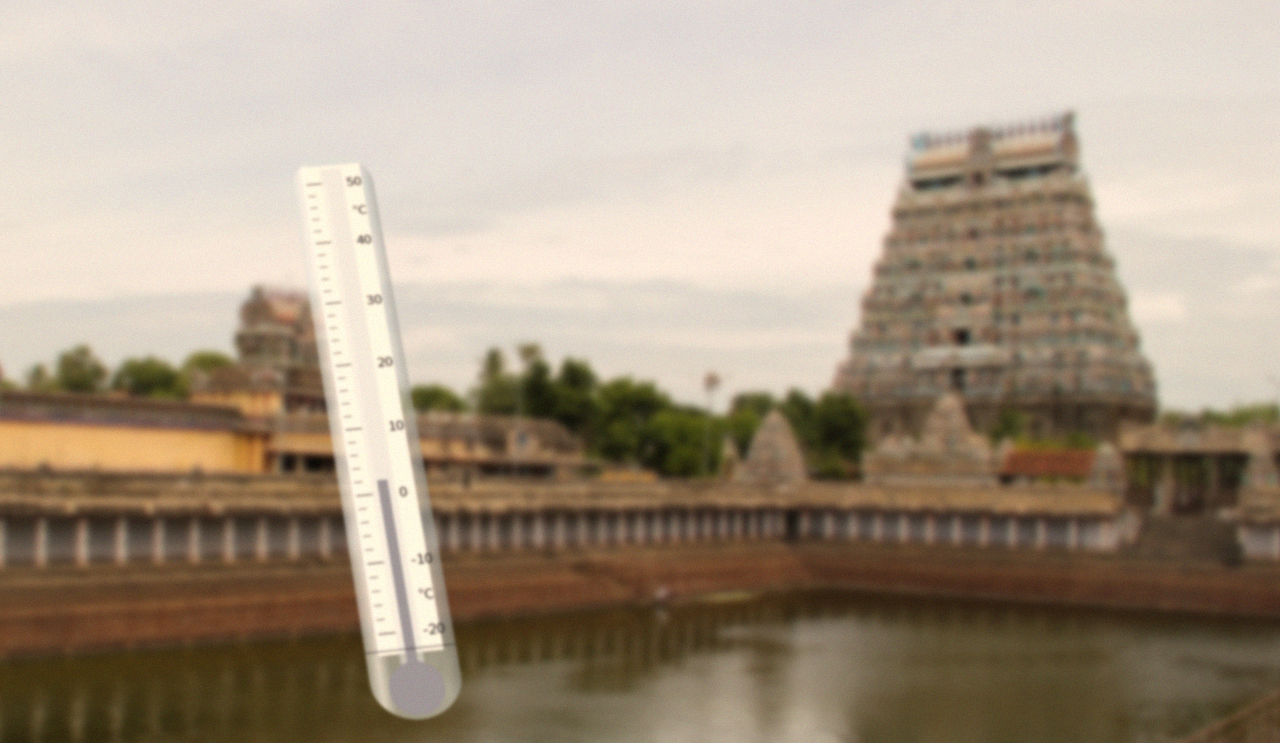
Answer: 2 °C
